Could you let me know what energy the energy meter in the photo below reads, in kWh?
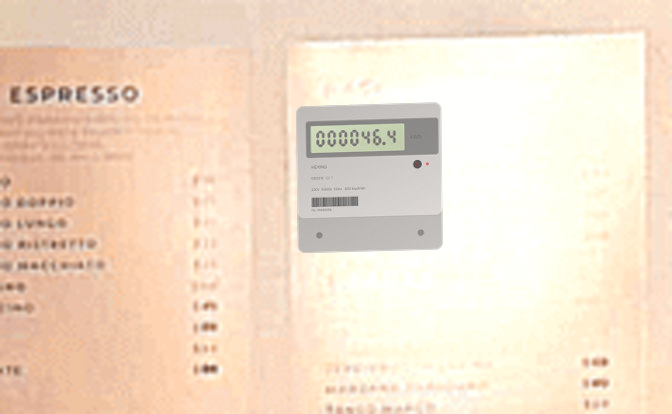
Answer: 46.4 kWh
